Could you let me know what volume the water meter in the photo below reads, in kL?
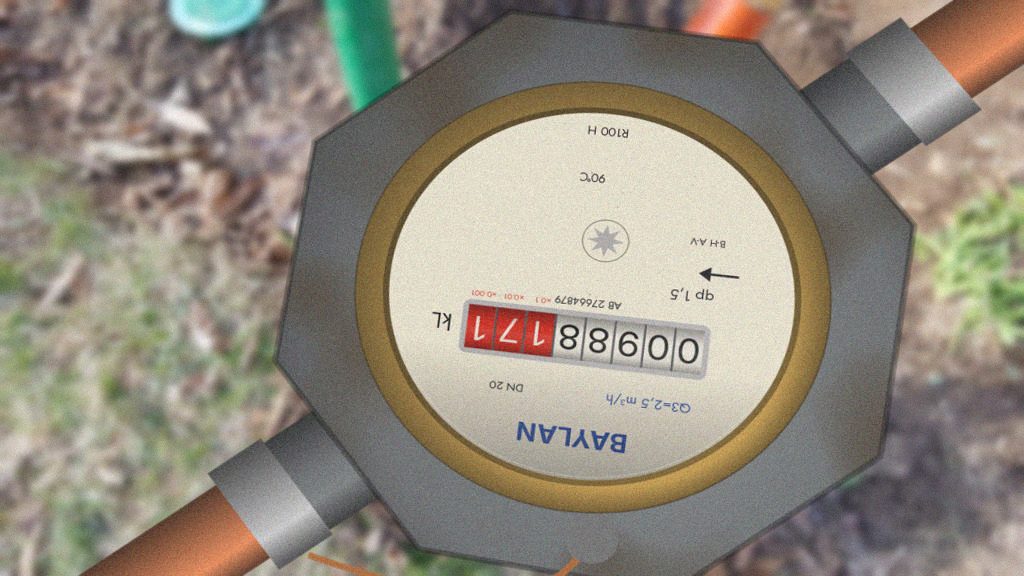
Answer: 988.171 kL
